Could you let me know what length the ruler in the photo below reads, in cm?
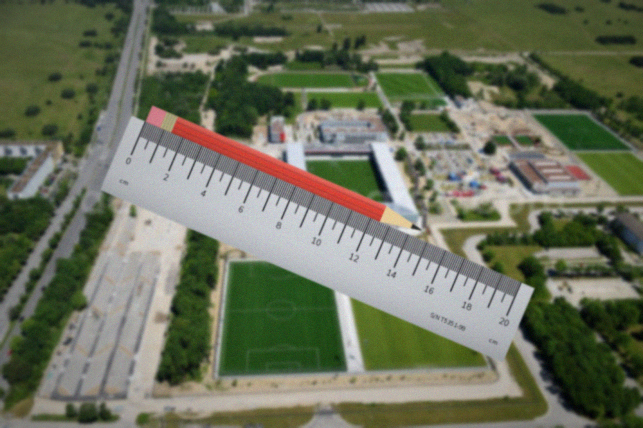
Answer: 14.5 cm
